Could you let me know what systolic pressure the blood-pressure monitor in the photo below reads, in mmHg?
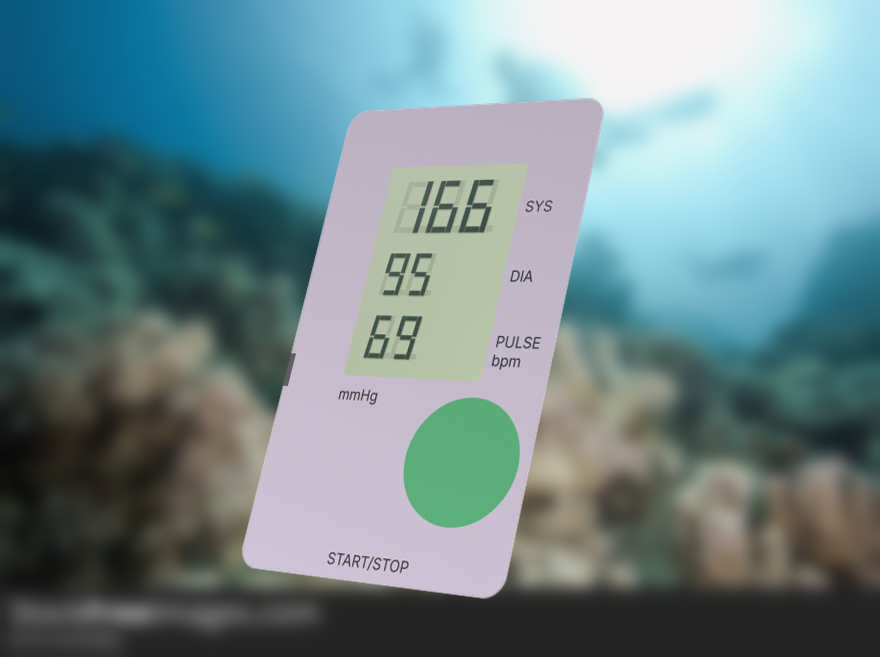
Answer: 166 mmHg
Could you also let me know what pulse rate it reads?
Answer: 69 bpm
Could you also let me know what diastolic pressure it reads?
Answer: 95 mmHg
